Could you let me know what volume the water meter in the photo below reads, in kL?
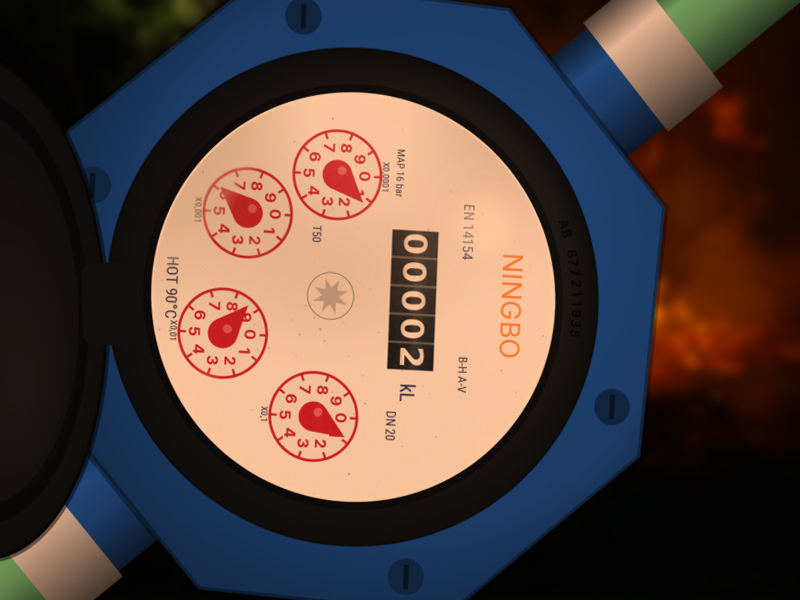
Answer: 2.0861 kL
